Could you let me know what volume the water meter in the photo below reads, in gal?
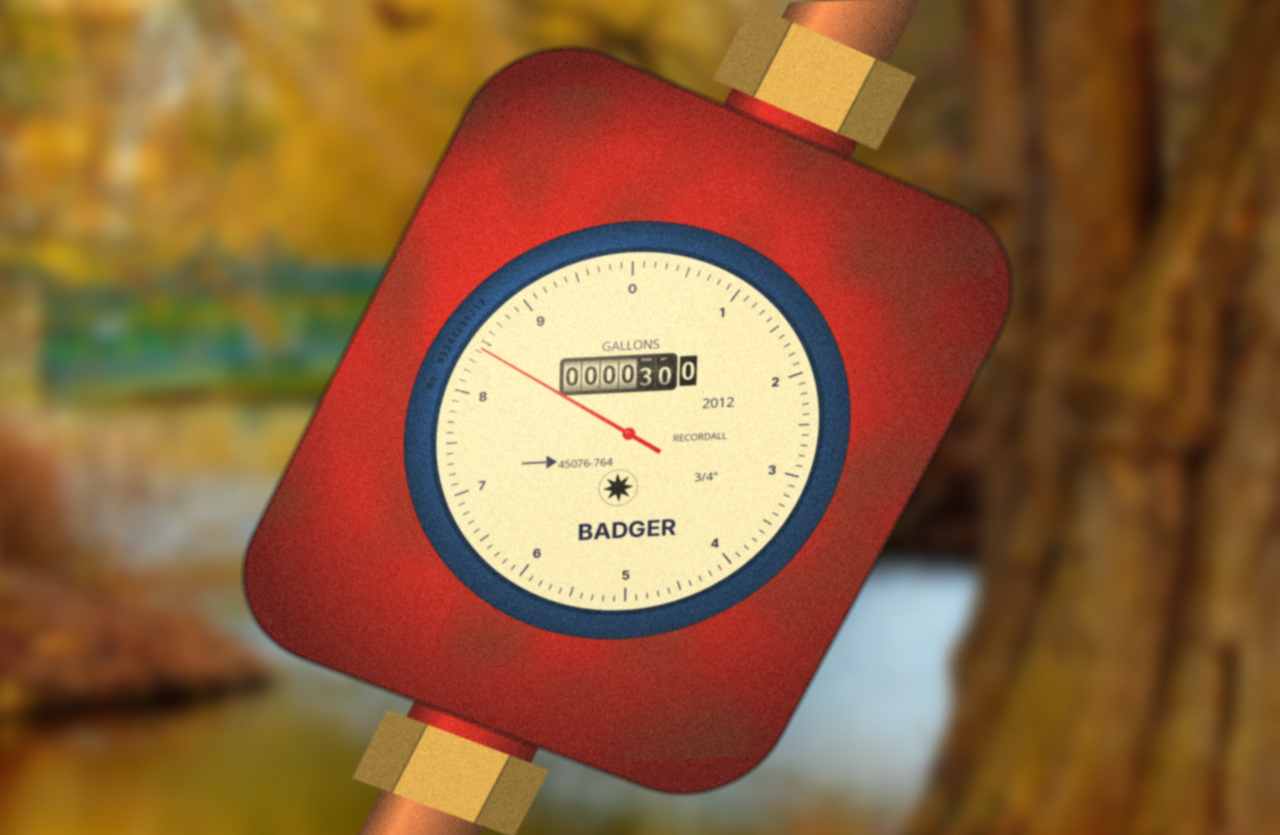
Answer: 298.4 gal
